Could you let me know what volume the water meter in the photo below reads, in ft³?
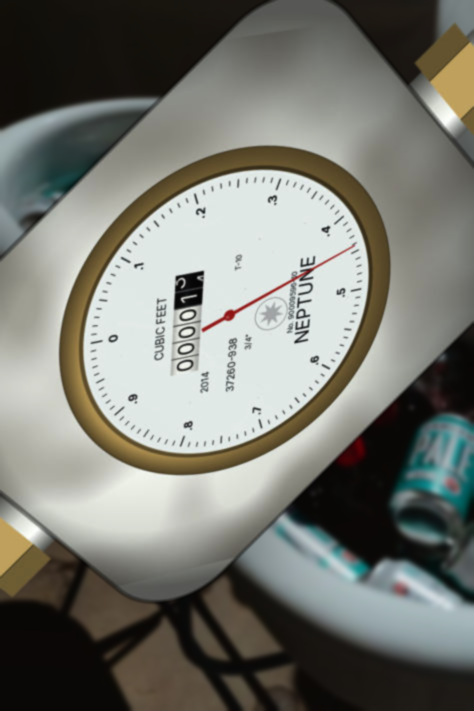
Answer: 13.44 ft³
